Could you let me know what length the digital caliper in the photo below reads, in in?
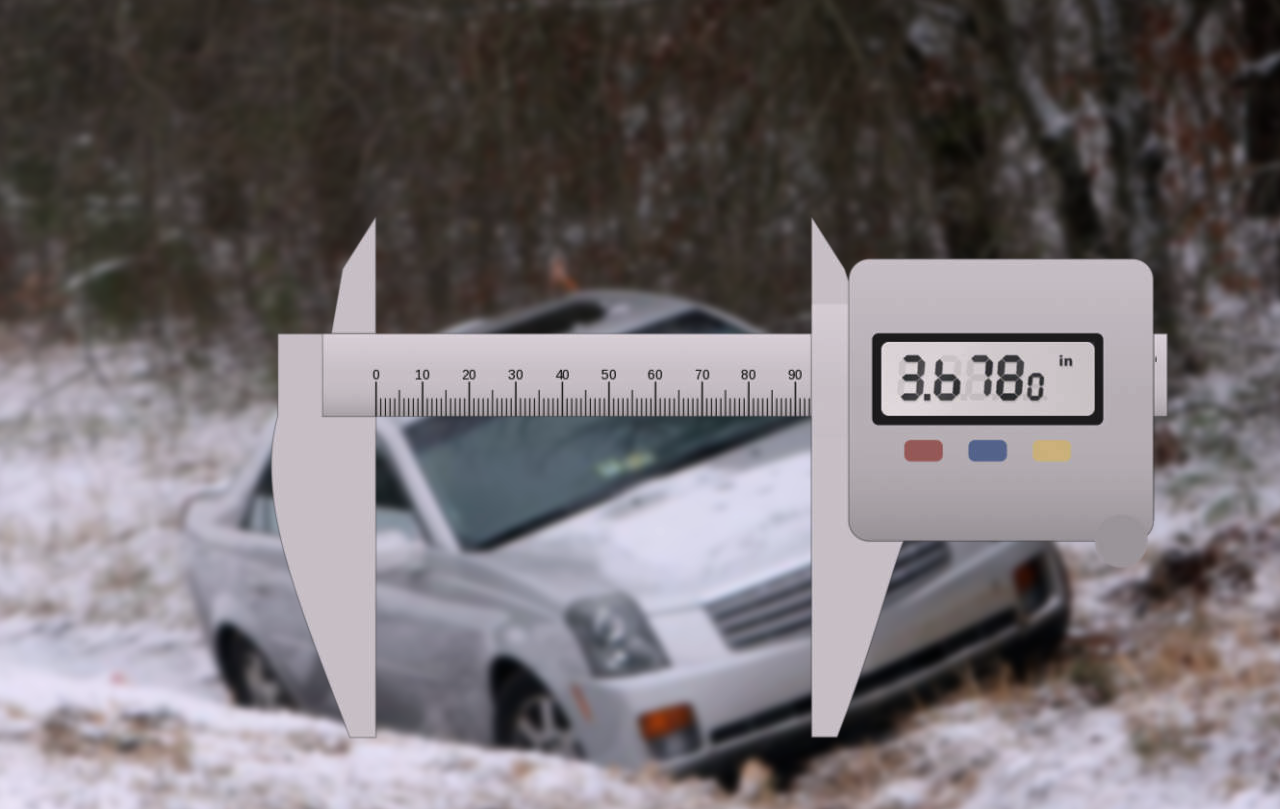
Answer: 3.6780 in
